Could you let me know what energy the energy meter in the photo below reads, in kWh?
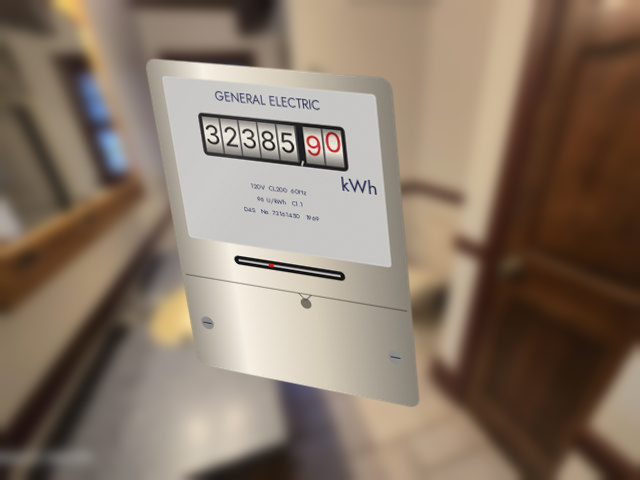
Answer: 32385.90 kWh
